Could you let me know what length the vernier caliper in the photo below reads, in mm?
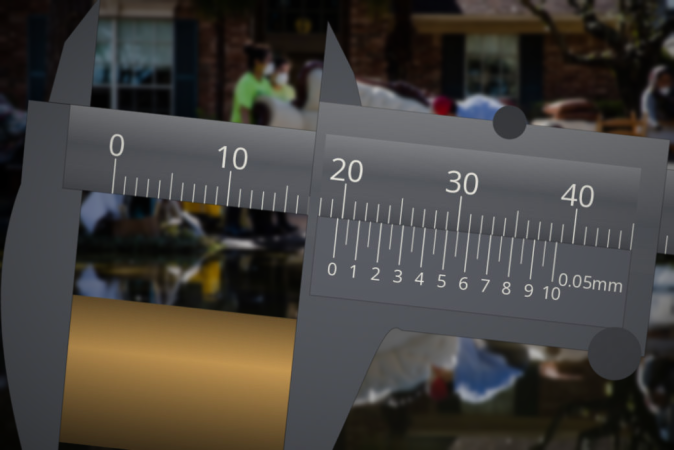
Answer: 19.6 mm
